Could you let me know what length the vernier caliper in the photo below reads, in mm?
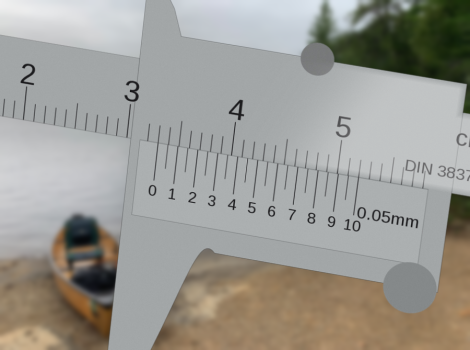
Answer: 33.0 mm
